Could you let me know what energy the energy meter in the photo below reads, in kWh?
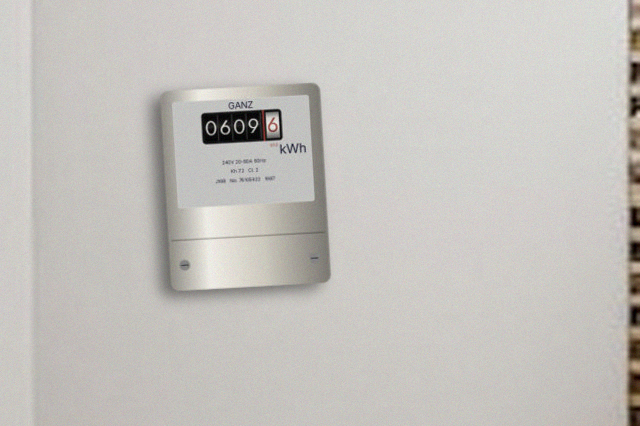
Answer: 609.6 kWh
